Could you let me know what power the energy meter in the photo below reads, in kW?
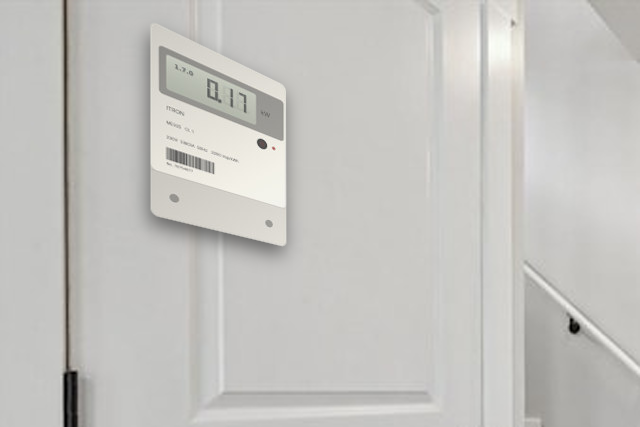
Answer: 0.17 kW
